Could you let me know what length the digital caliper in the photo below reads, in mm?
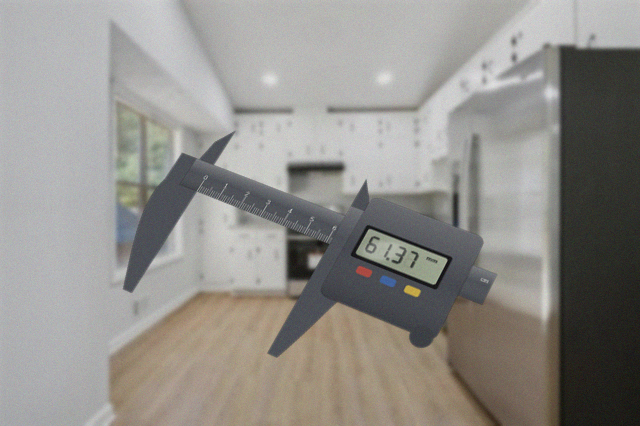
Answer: 61.37 mm
